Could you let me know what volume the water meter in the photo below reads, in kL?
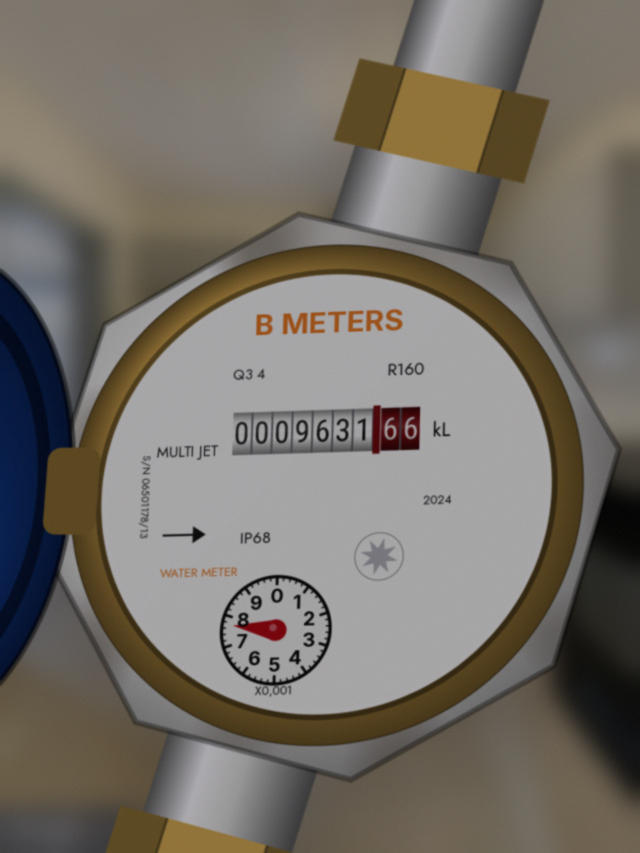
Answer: 9631.667 kL
